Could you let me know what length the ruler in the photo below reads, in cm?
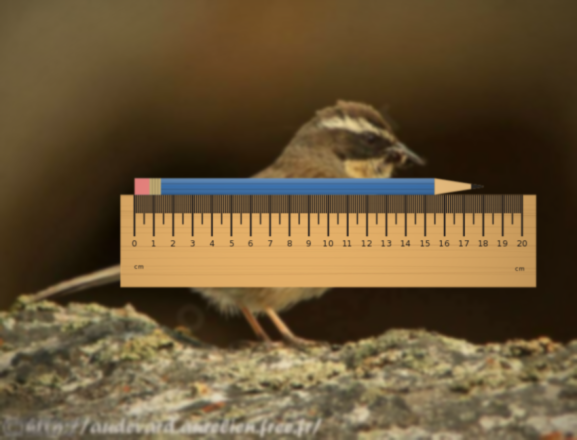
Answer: 18 cm
